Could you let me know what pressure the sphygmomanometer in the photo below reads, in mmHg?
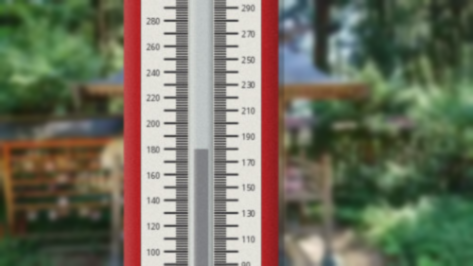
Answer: 180 mmHg
